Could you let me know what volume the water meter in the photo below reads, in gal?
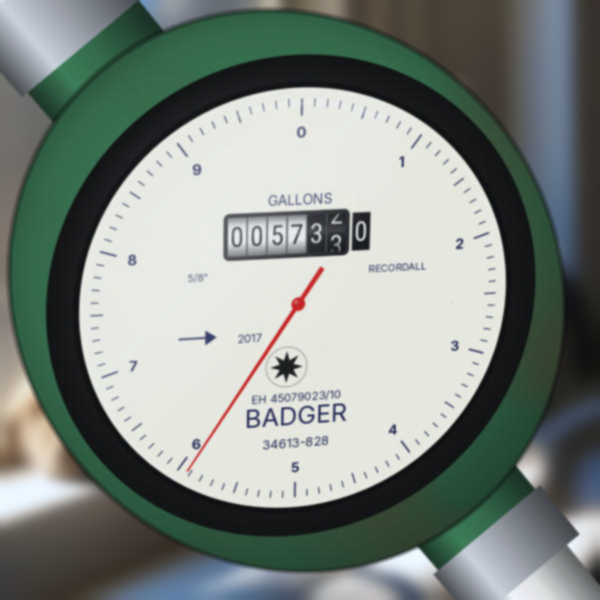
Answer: 57325.9 gal
